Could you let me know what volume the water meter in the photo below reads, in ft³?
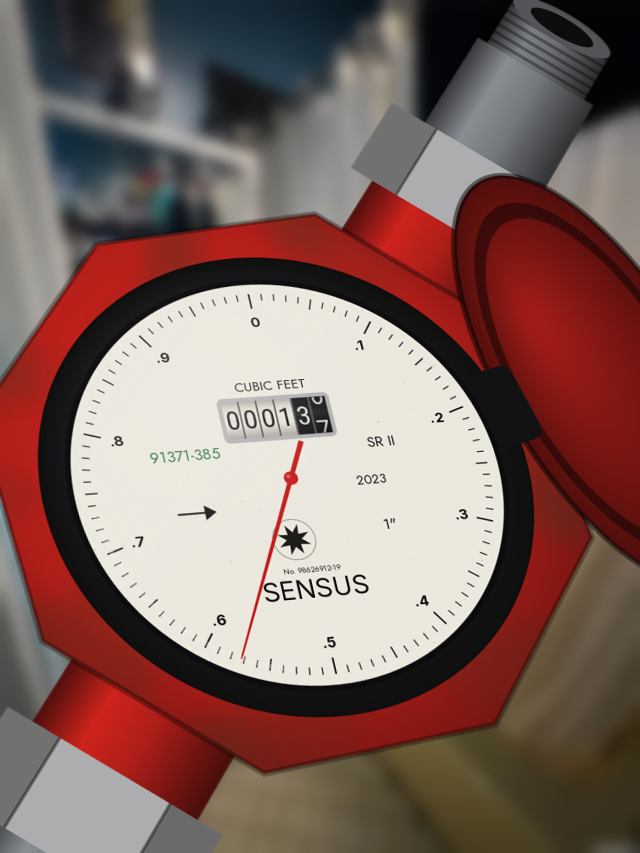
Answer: 136.57 ft³
